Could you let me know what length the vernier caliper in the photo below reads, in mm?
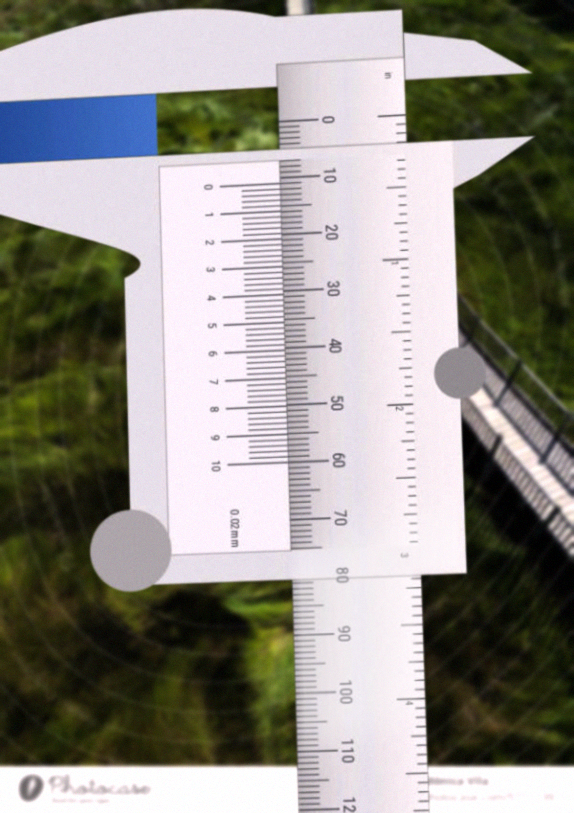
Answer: 11.0 mm
